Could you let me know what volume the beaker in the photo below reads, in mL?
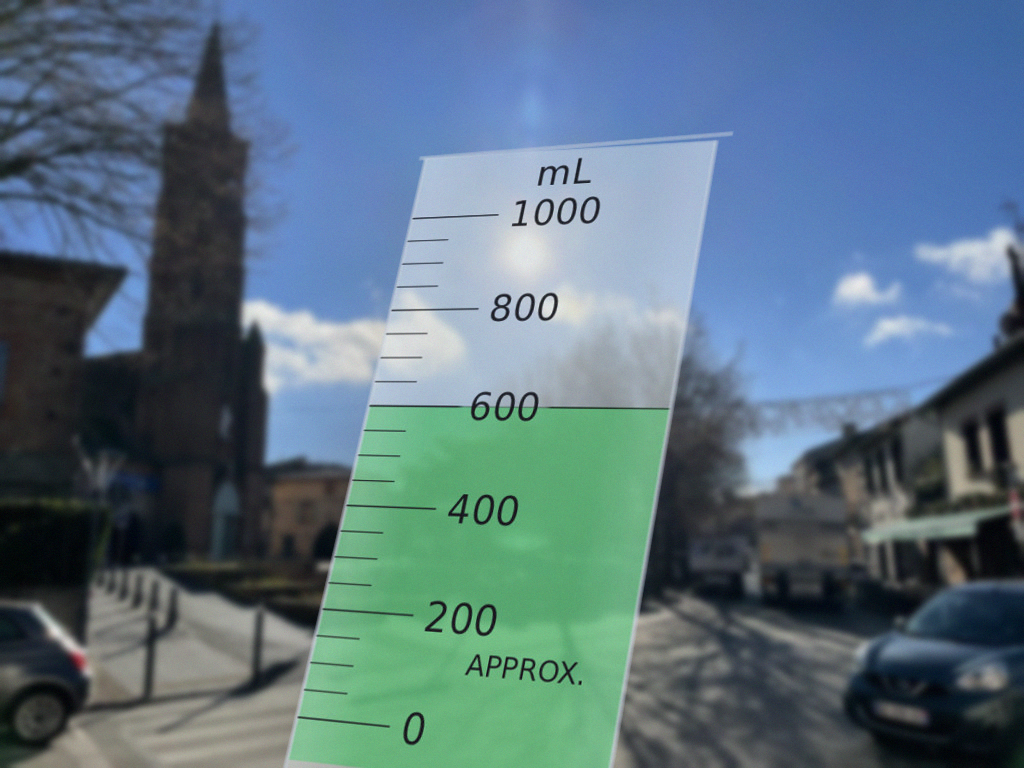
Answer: 600 mL
